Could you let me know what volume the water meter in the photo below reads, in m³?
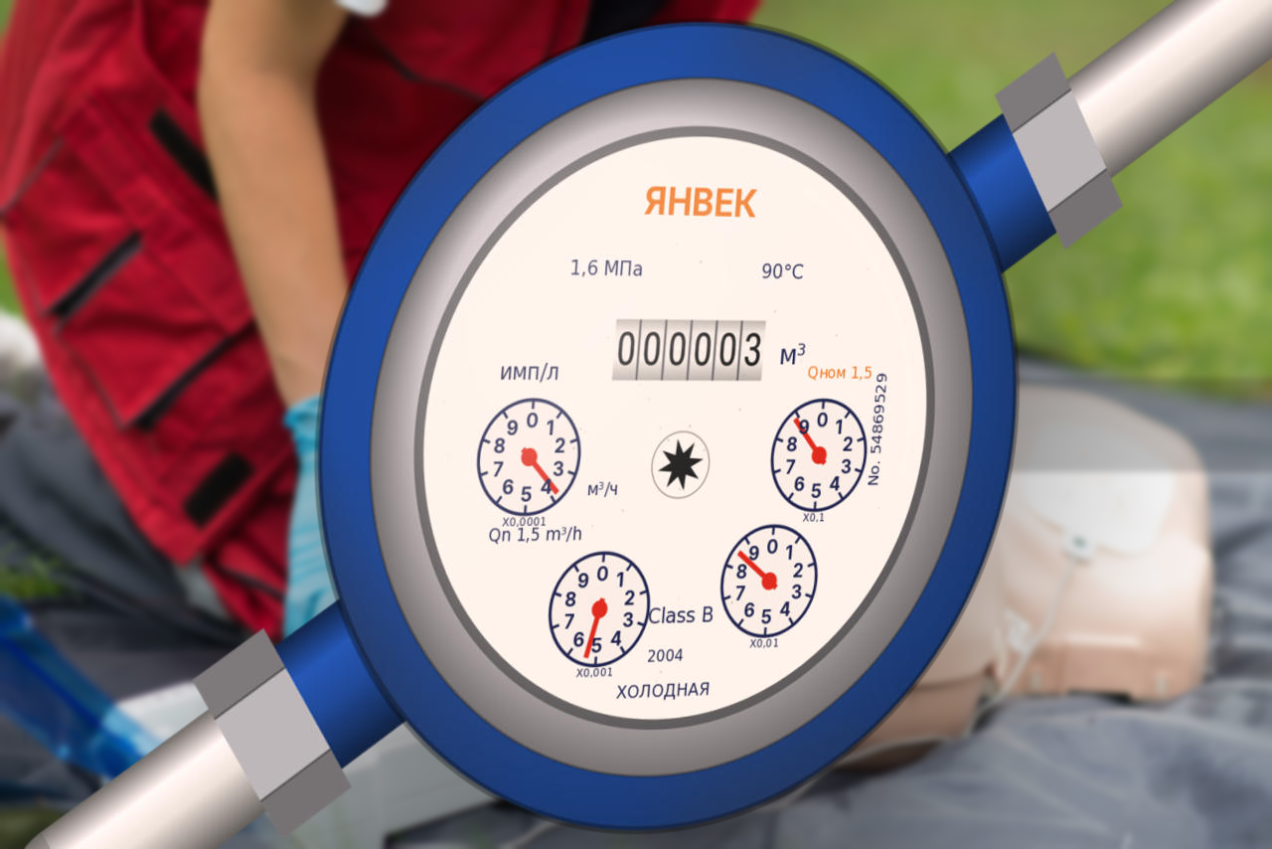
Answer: 3.8853 m³
